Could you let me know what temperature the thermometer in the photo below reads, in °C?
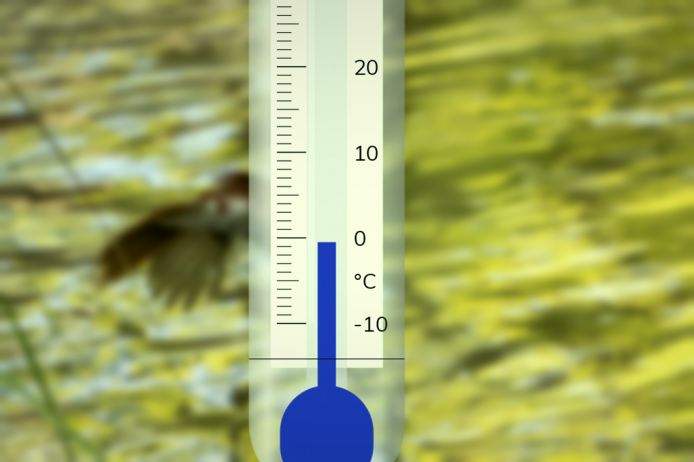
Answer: -0.5 °C
